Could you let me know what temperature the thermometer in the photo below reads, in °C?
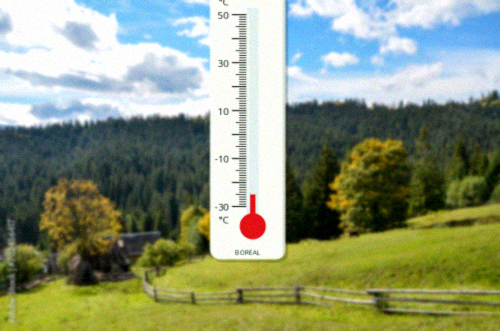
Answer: -25 °C
